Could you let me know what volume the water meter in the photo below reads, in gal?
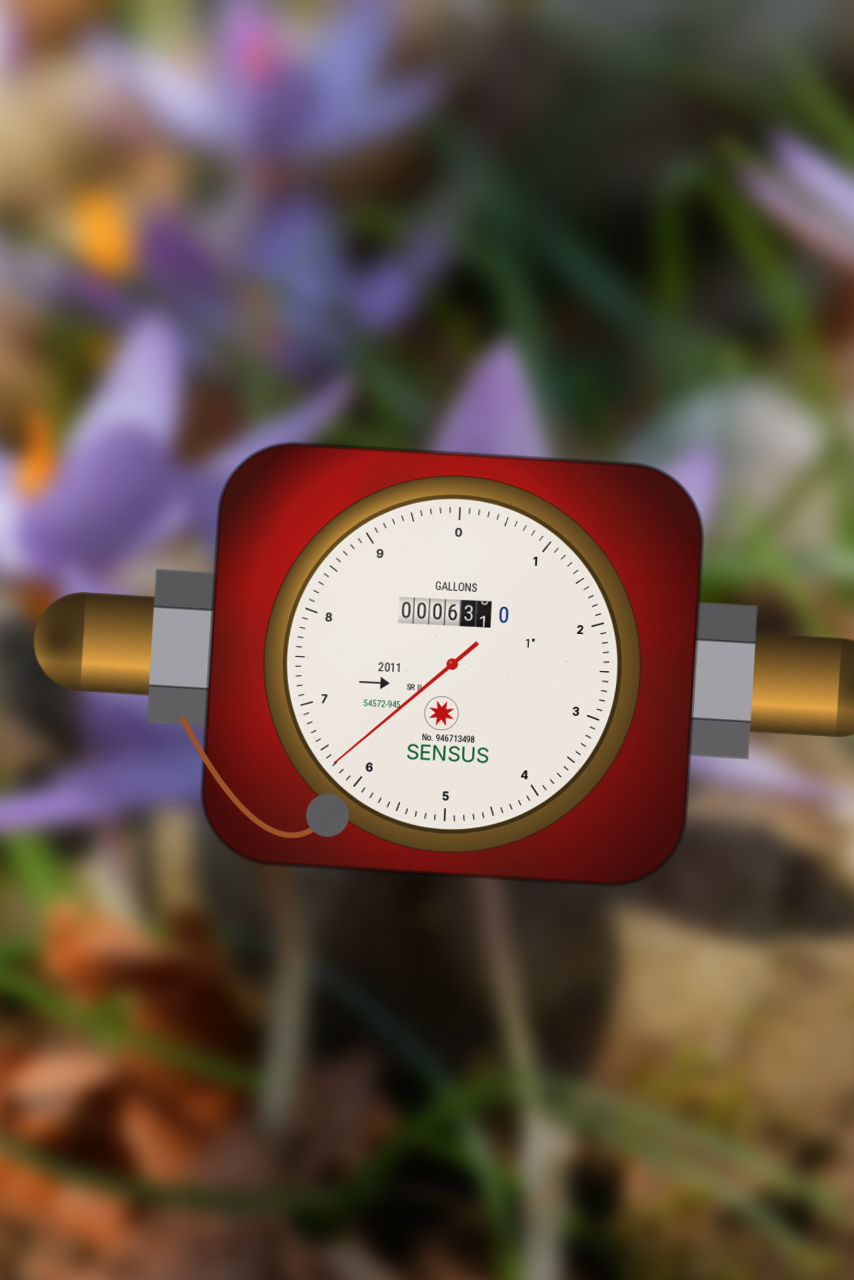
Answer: 6306.3 gal
